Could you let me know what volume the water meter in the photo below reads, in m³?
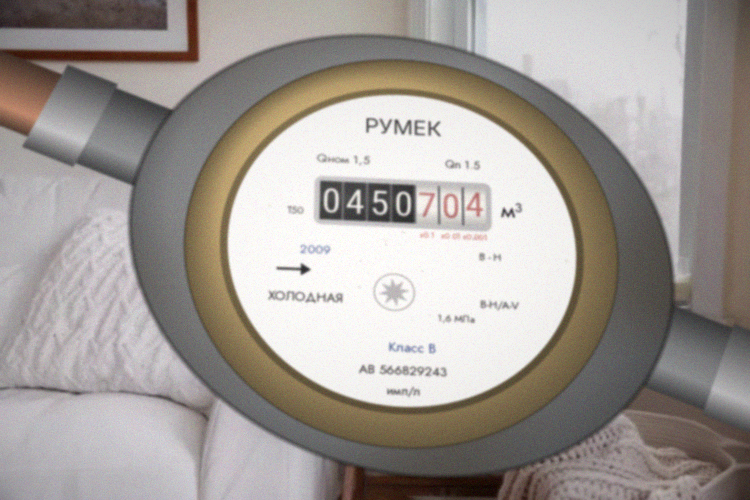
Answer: 450.704 m³
